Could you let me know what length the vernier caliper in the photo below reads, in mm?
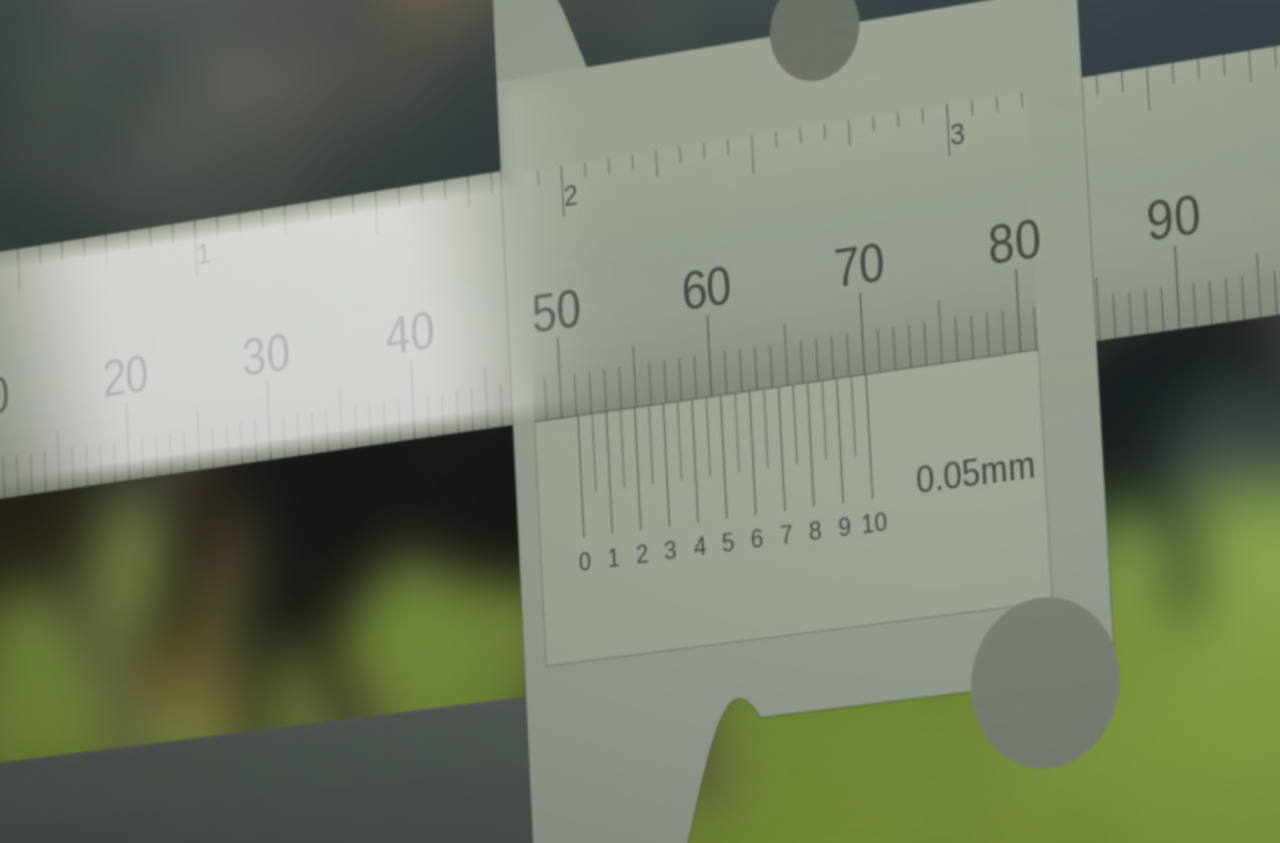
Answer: 51.1 mm
